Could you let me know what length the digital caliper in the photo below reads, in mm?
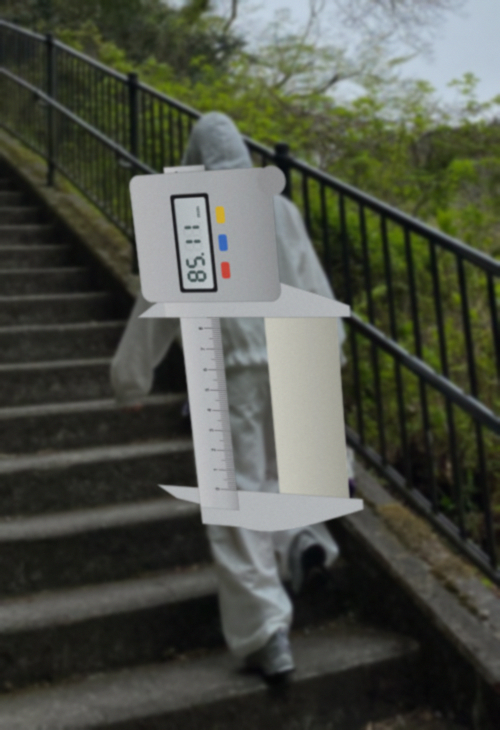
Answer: 85.11 mm
